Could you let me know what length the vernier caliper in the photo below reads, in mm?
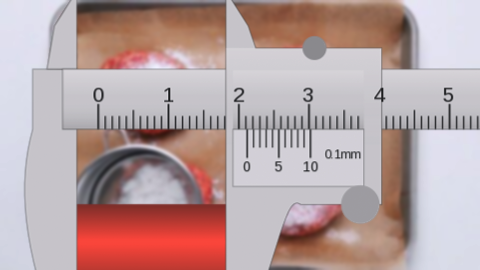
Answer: 21.2 mm
